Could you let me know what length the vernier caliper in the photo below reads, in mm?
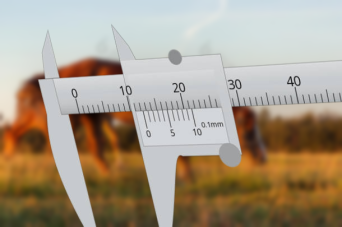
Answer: 12.4 mm
